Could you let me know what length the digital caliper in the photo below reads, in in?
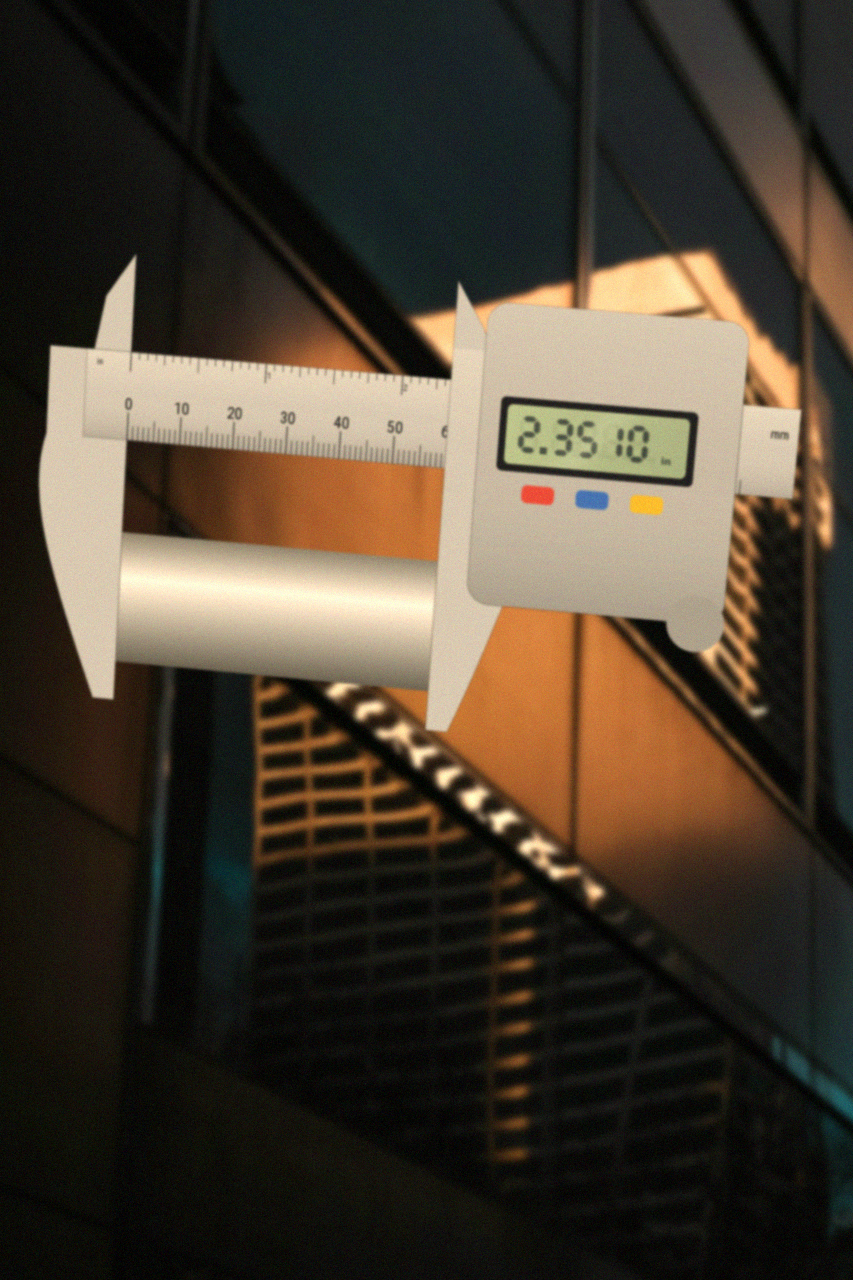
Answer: 2.3510 in
